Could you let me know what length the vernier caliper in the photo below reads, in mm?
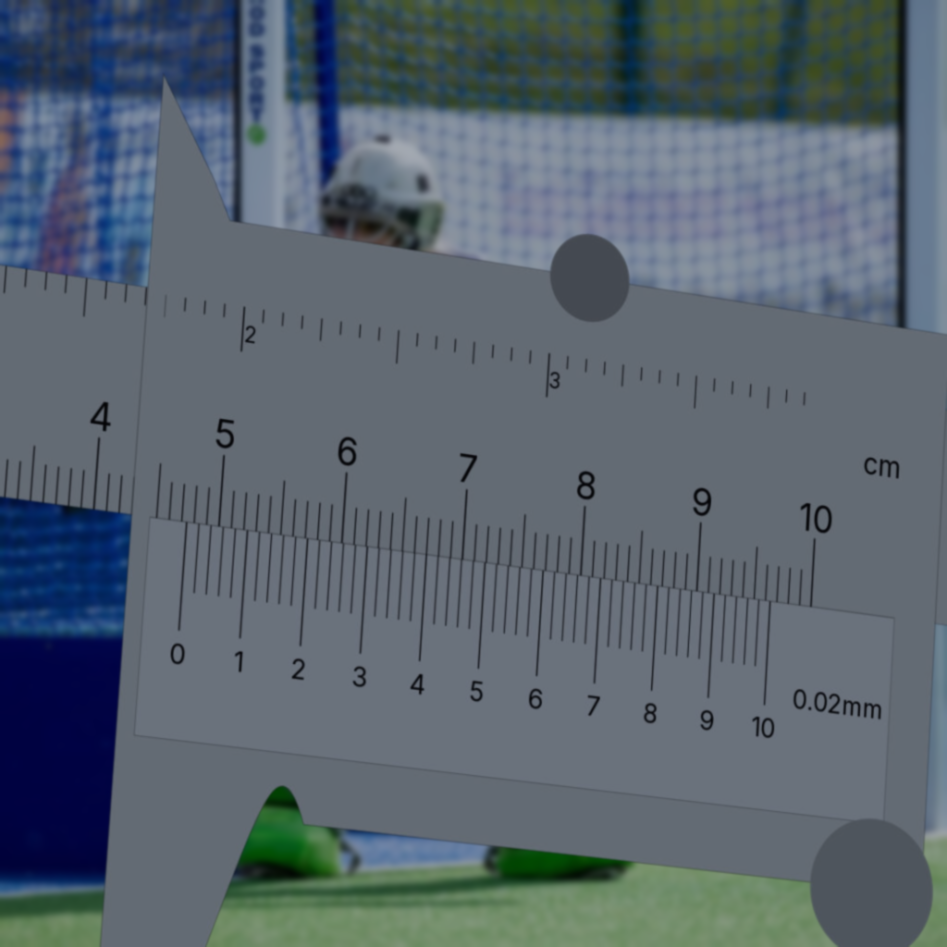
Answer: 47.4 mm
